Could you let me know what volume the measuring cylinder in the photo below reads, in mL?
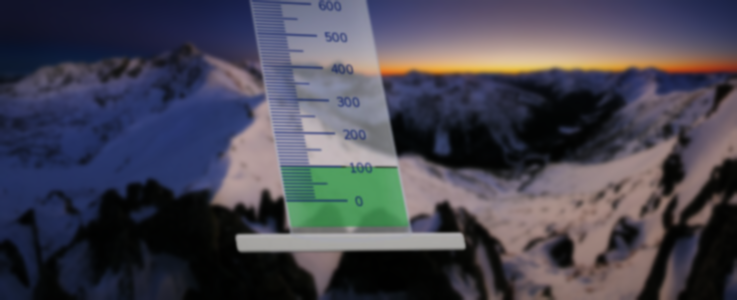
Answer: 100 mL
